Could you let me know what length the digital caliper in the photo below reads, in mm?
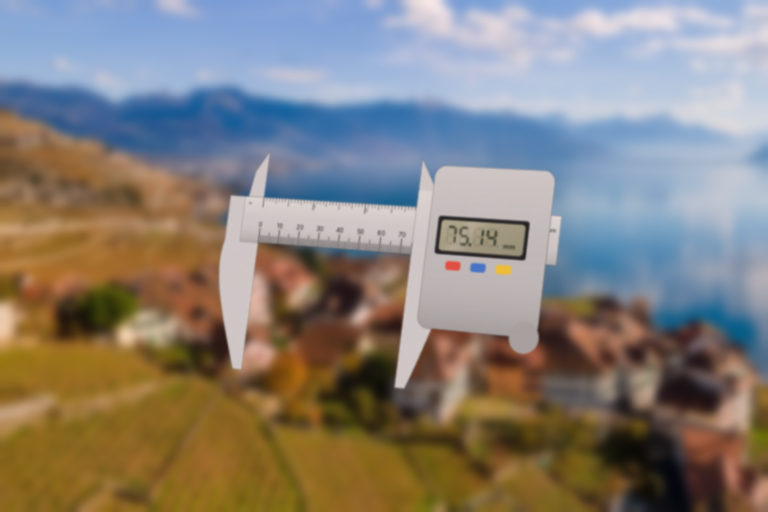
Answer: 75.14 mm
